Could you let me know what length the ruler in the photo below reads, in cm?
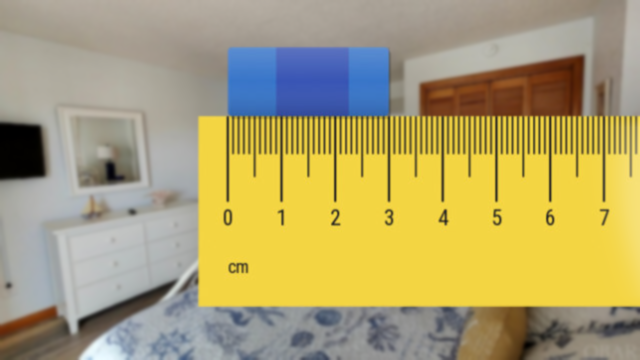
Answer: 3 cm
